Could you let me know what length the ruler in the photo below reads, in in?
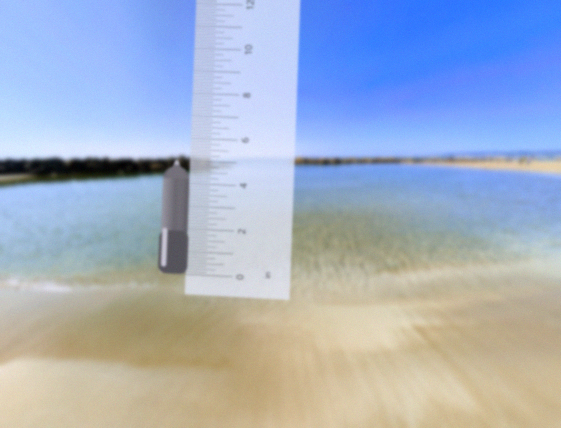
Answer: 5 in
